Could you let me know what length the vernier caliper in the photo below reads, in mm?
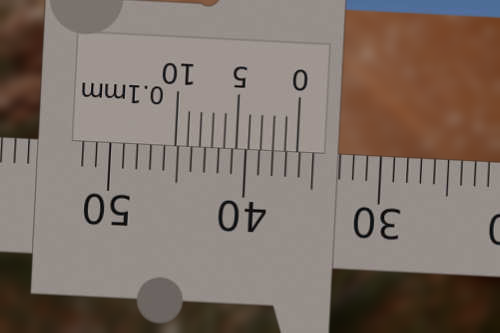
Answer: 36.2 mm
